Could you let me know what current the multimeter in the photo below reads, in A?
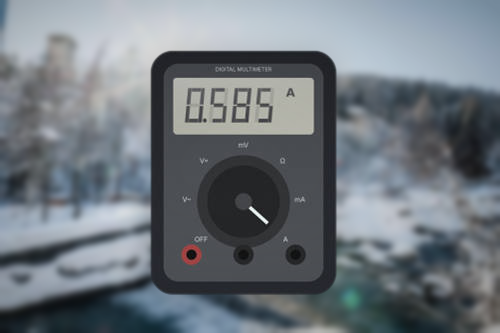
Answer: 0.585 A
